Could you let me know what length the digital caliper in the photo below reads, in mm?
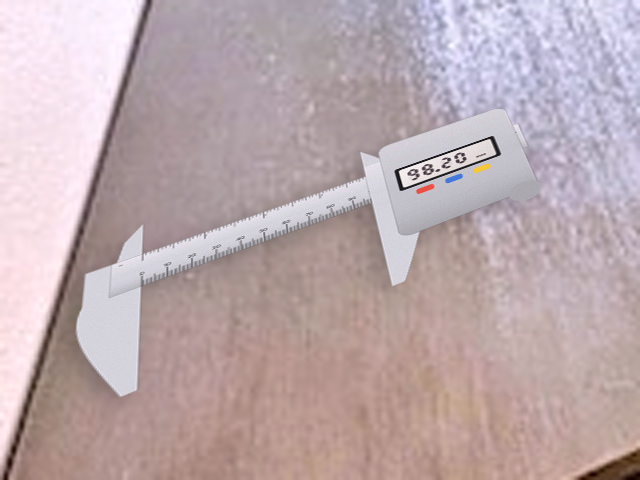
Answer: 98.20 mm
